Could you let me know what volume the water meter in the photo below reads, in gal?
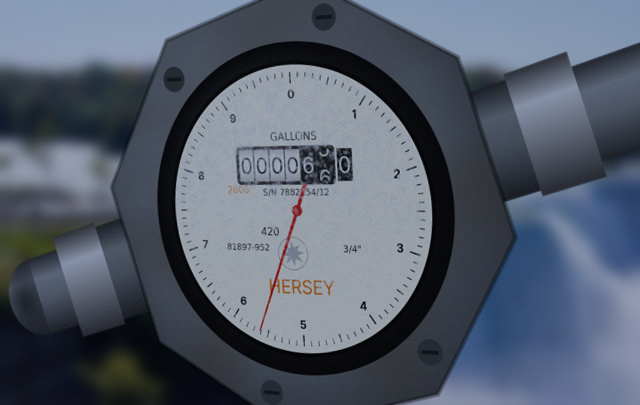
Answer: 655.6 gal
